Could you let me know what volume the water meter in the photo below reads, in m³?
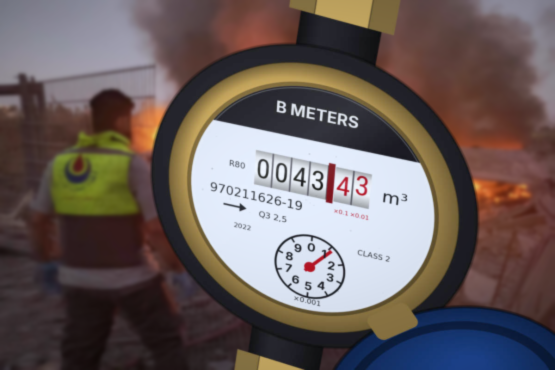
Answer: 43.431 m³
